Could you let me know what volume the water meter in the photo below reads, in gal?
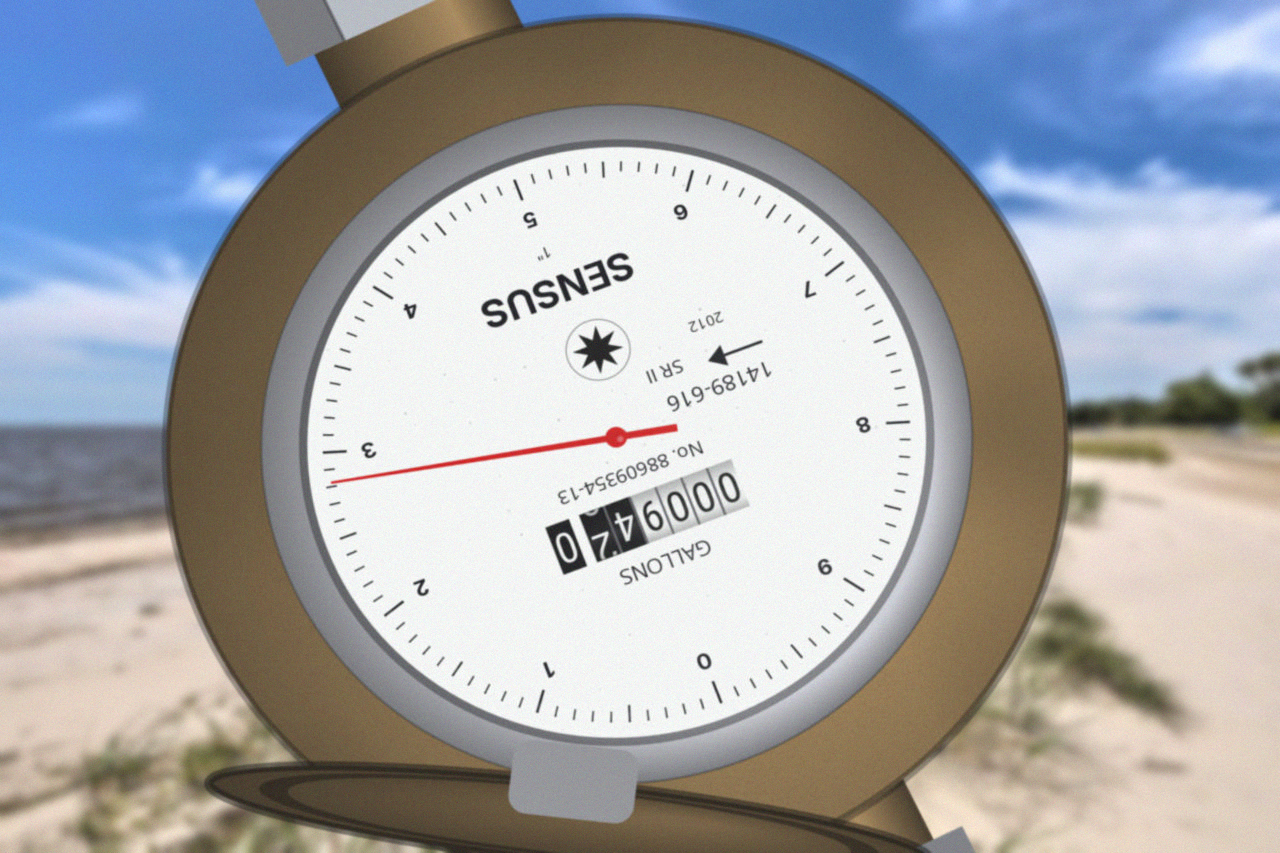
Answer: 9422.8 gal
